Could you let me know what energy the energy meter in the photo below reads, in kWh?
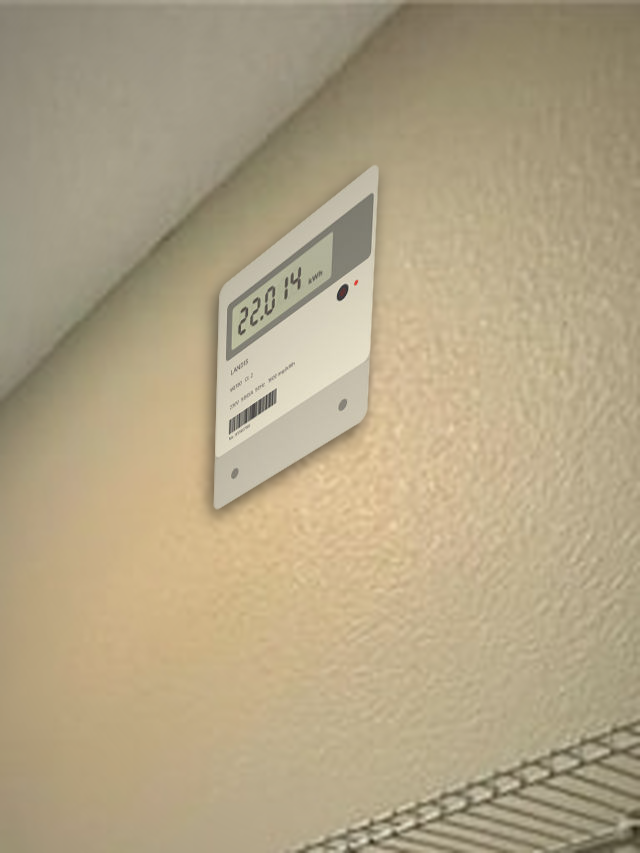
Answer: 22.014 kWh
